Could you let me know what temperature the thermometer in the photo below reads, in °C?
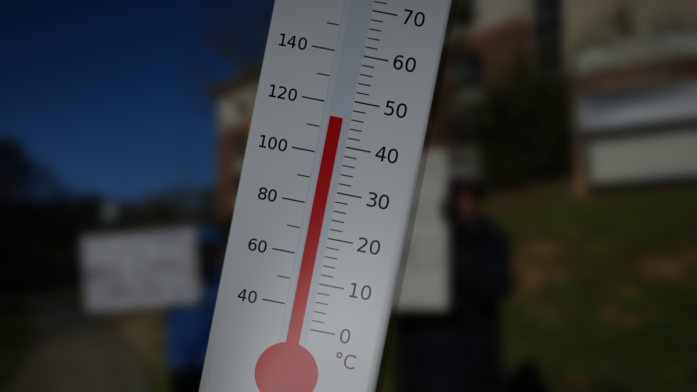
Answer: 46 °C
